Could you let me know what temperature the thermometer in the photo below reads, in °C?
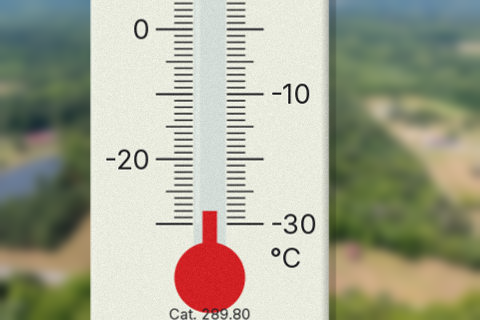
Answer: -28 °C
